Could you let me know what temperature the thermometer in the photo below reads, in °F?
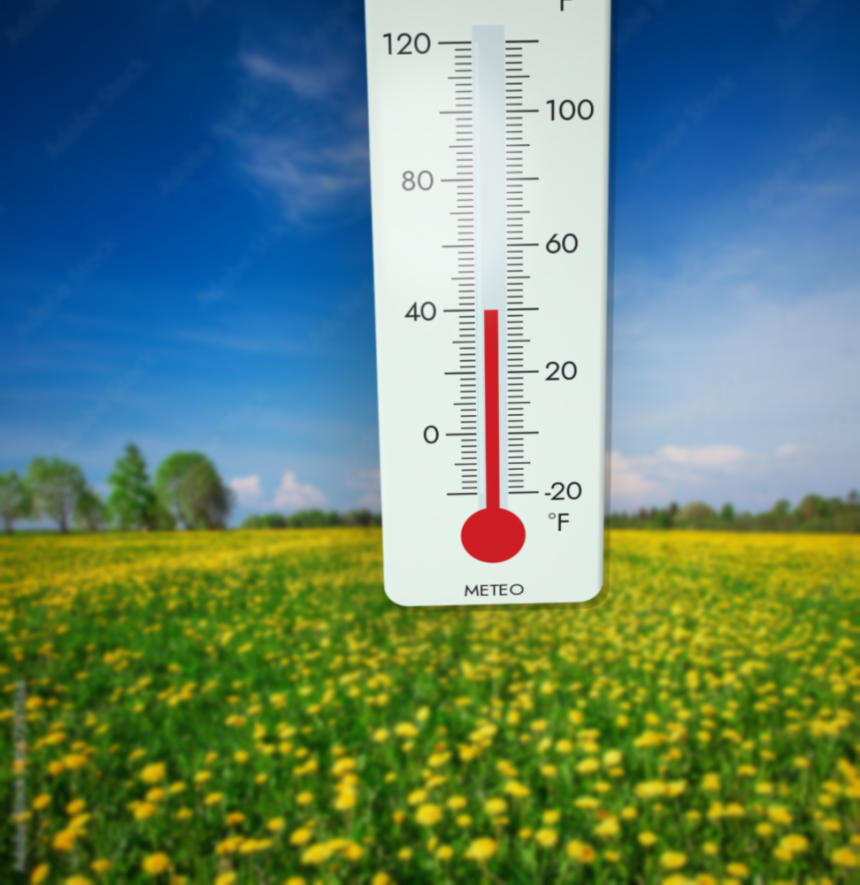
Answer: 40 °F
